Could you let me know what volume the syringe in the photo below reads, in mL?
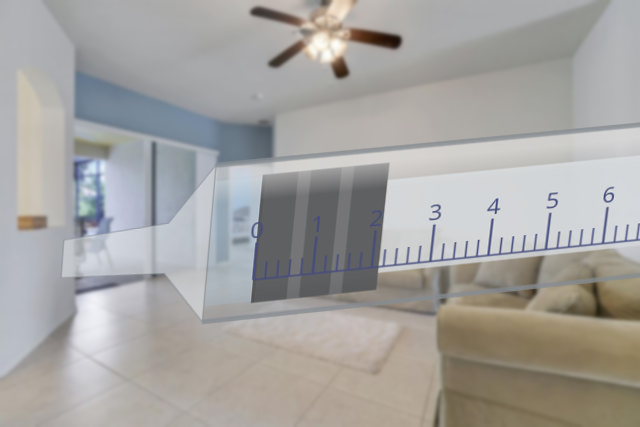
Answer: 0 mL
